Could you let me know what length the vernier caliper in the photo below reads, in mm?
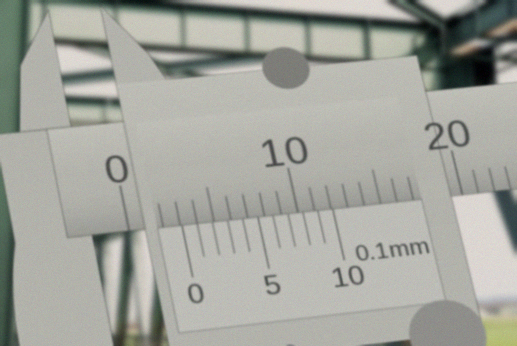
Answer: 3.1 mm
